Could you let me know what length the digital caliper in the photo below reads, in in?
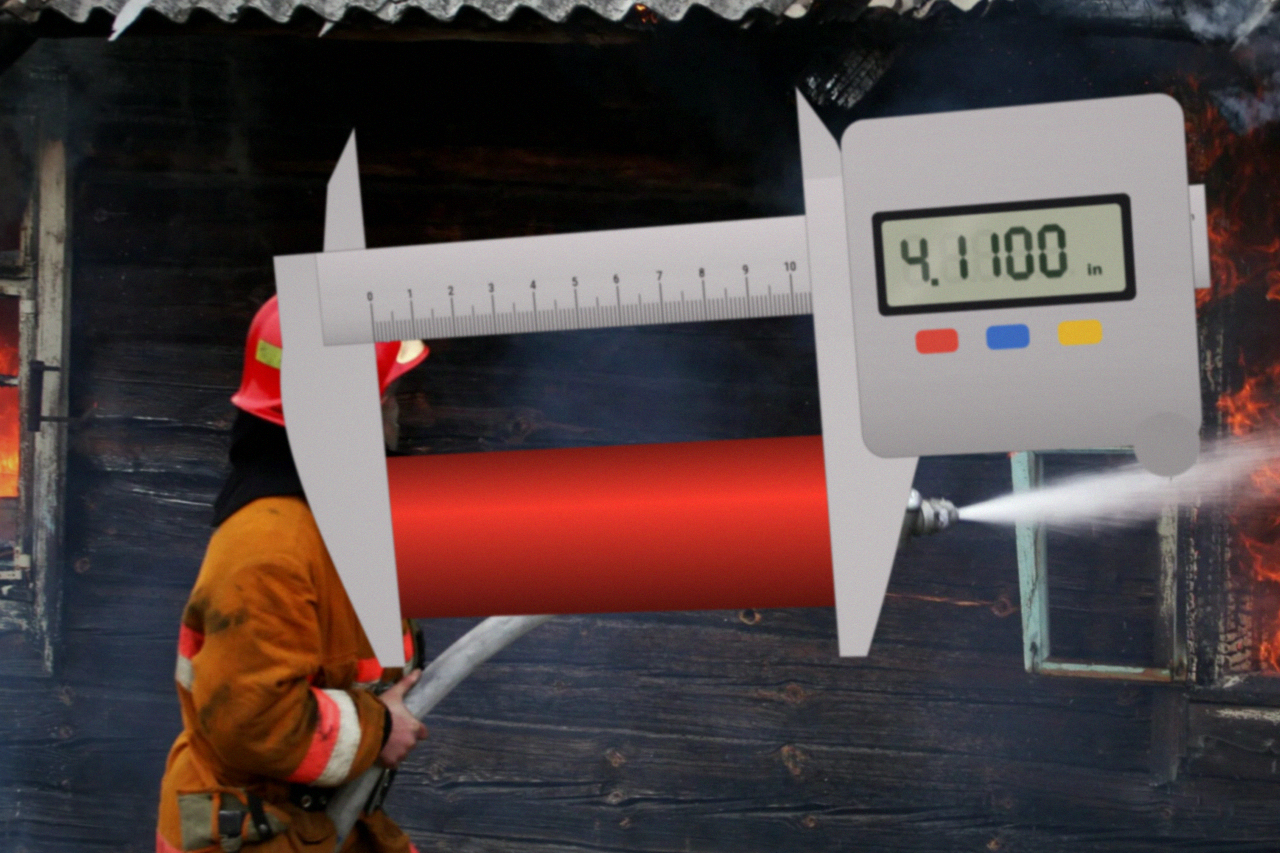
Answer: 4.1100 in
